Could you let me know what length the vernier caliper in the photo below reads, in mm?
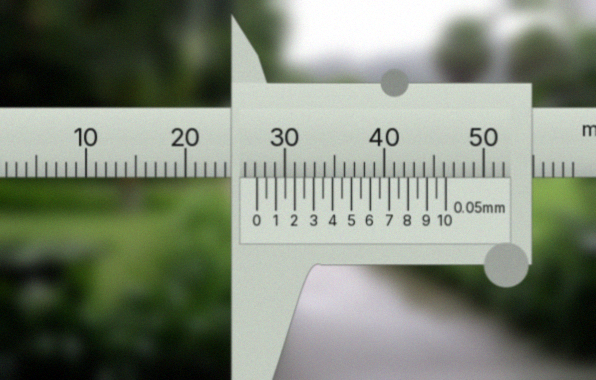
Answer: 27.2 mm
